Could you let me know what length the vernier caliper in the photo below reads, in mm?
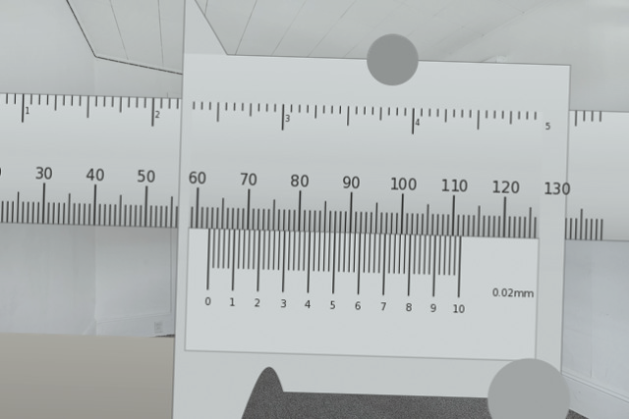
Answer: 62.5 mm
